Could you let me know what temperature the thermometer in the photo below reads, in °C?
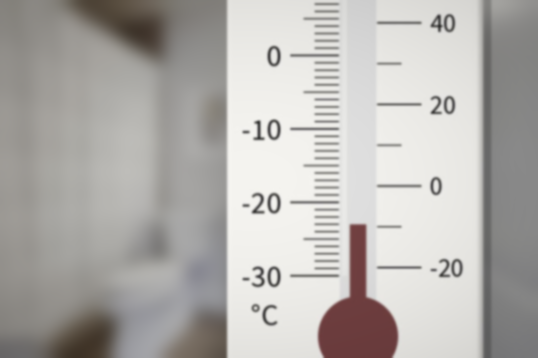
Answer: -23 °C
